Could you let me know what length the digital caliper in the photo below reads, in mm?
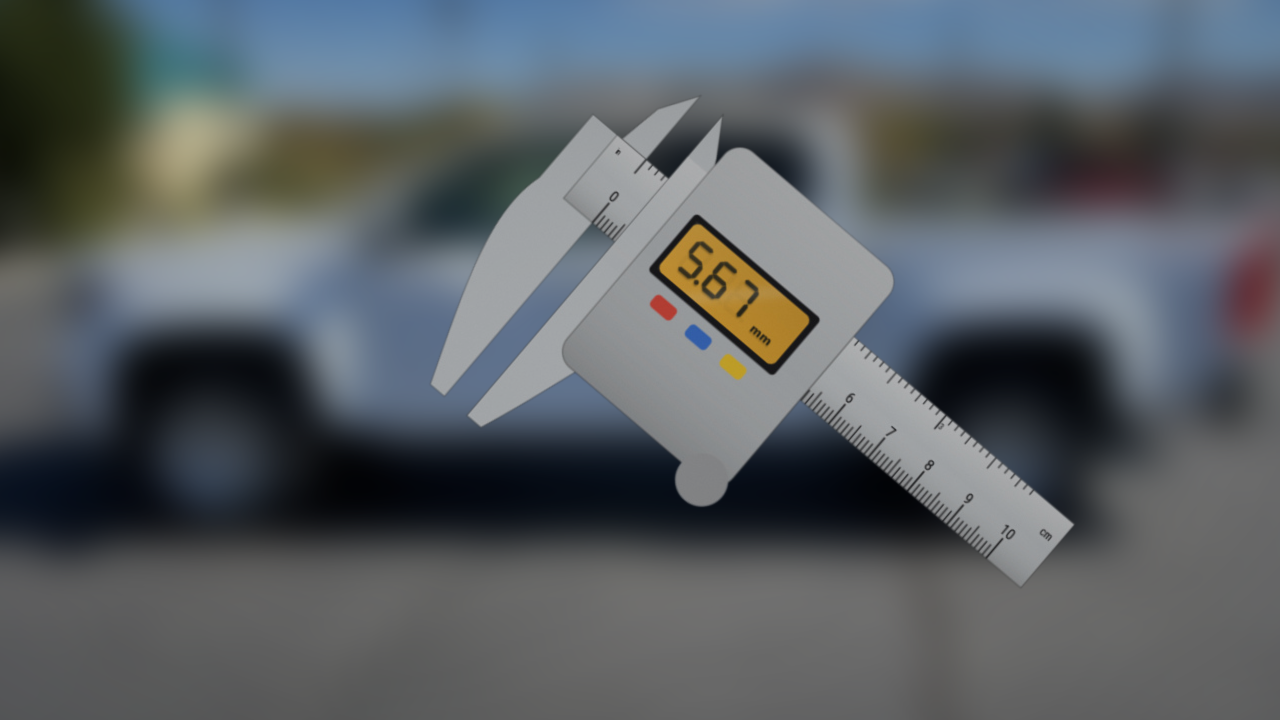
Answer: 5.67 mm
